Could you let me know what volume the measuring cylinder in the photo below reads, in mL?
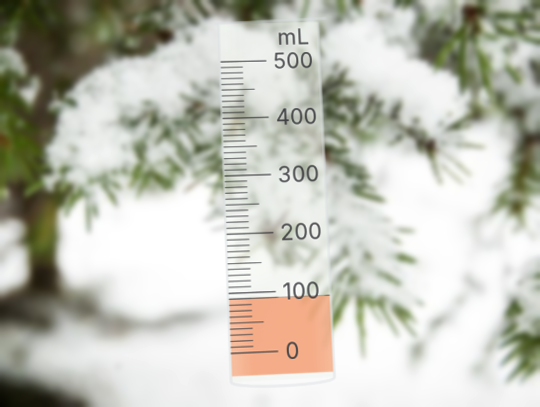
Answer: 90 mL
